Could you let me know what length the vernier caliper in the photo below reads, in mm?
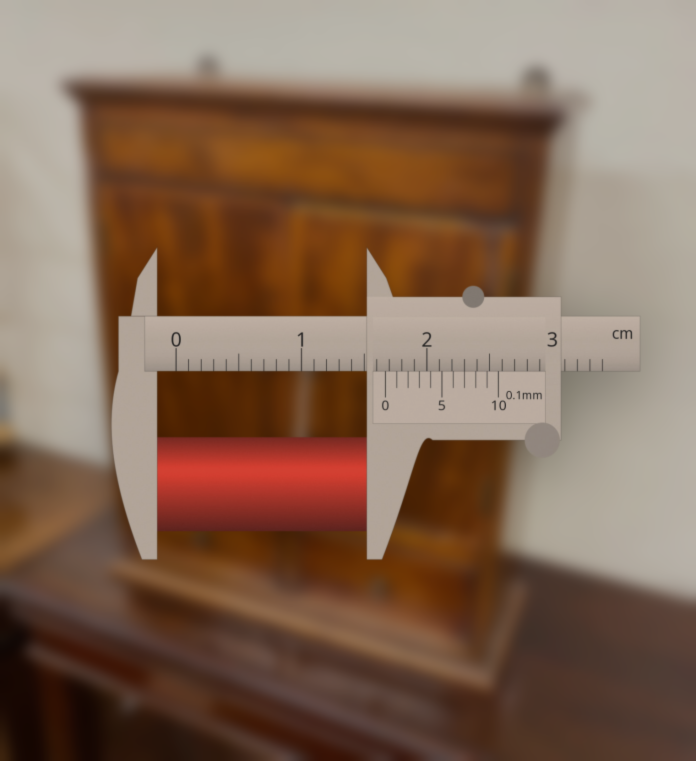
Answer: 16.7 mm
